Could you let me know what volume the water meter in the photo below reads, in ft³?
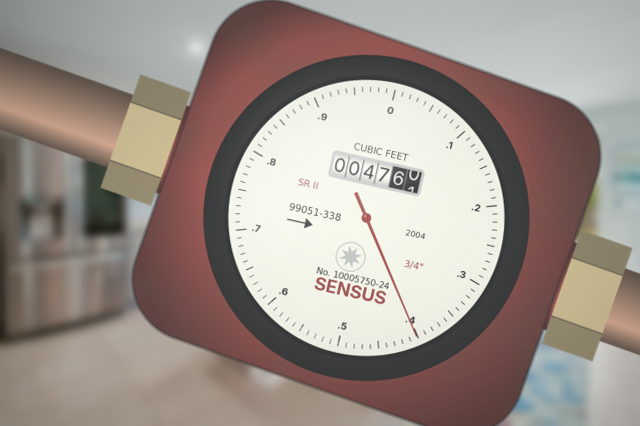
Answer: 4760.40 ft³
